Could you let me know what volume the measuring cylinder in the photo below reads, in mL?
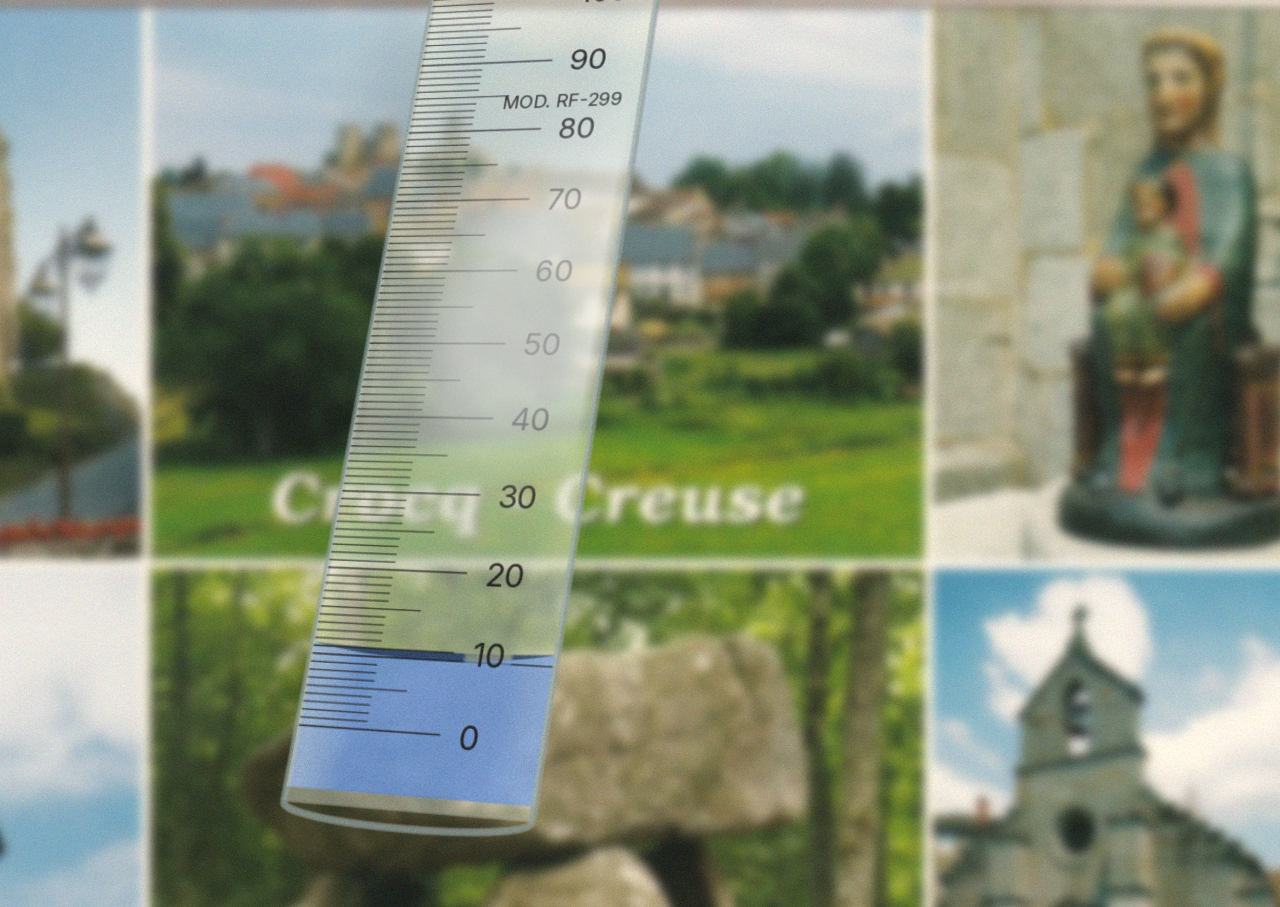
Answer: 9 mL
